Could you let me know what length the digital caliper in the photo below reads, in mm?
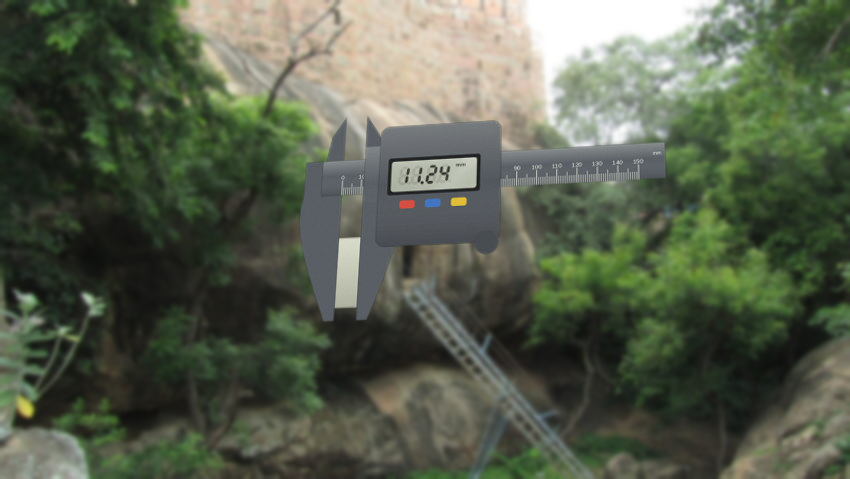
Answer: 11.24 mm
